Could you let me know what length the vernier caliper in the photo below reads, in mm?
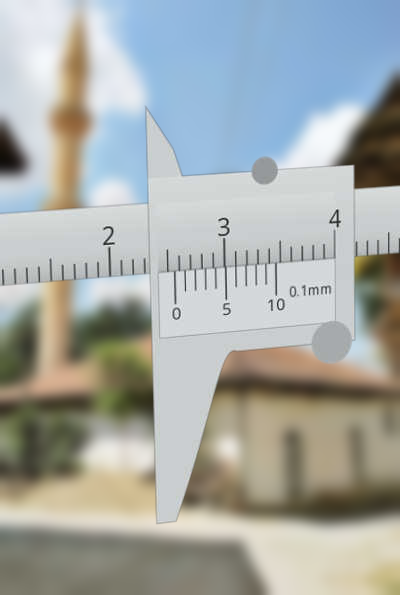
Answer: 25.6 mm
